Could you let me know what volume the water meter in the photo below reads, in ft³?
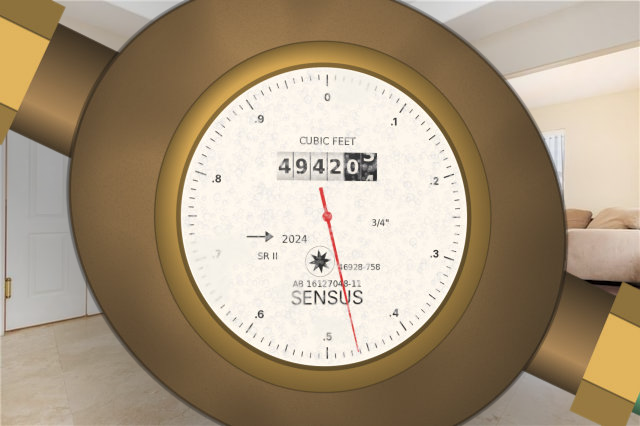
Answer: 494203.46 ft³
